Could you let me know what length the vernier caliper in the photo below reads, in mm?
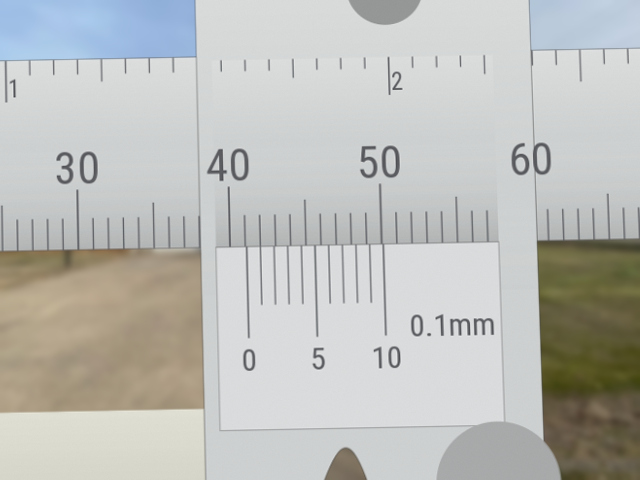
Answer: 41.1 mm
